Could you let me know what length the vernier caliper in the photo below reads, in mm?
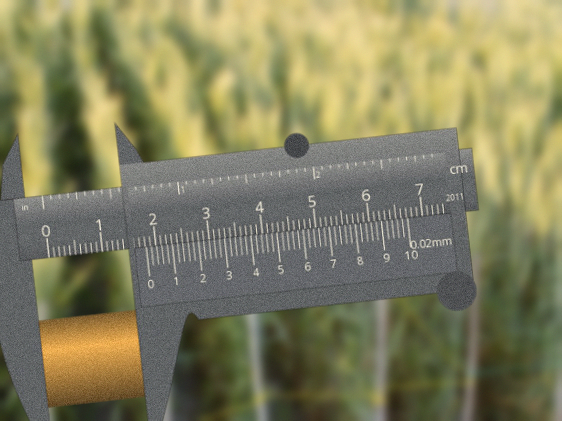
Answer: 18.2 mm
